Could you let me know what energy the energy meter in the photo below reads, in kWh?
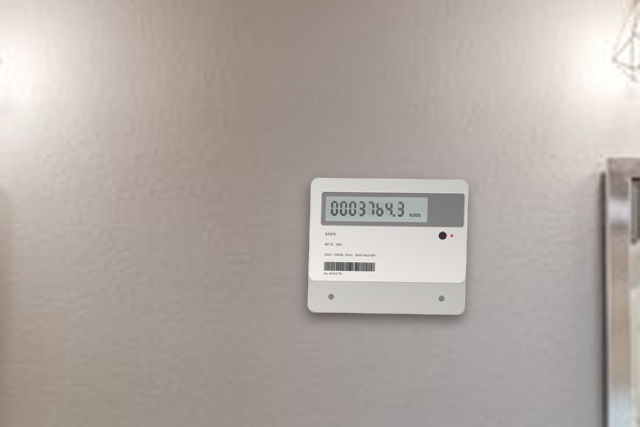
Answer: 3764.3 kWh
